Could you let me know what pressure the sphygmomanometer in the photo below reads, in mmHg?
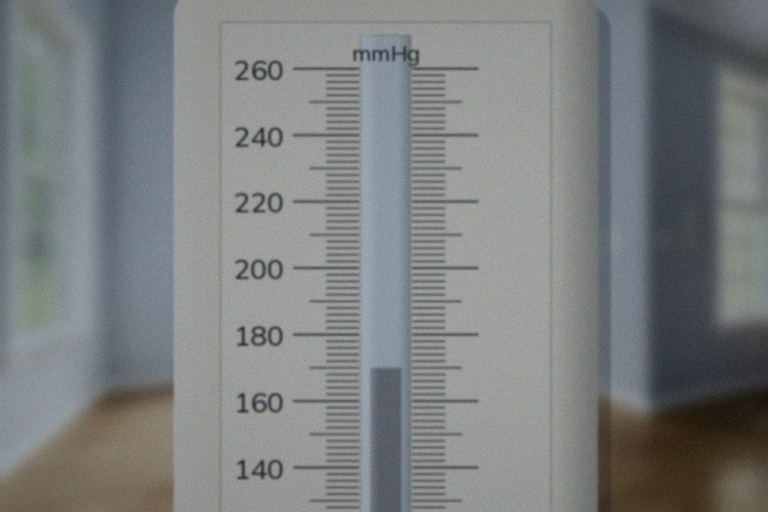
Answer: 170 mmHg
